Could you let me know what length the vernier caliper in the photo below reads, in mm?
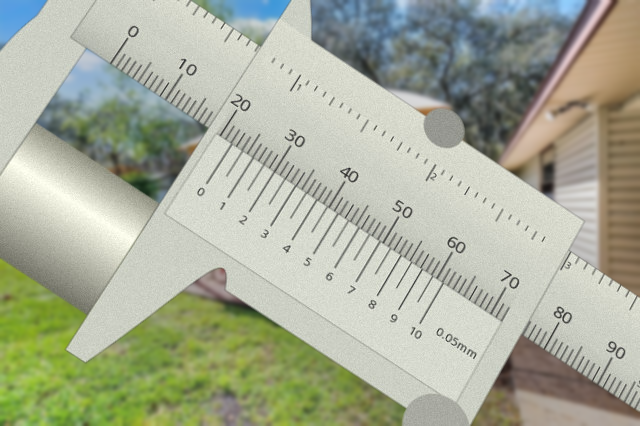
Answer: 22.2 mm
